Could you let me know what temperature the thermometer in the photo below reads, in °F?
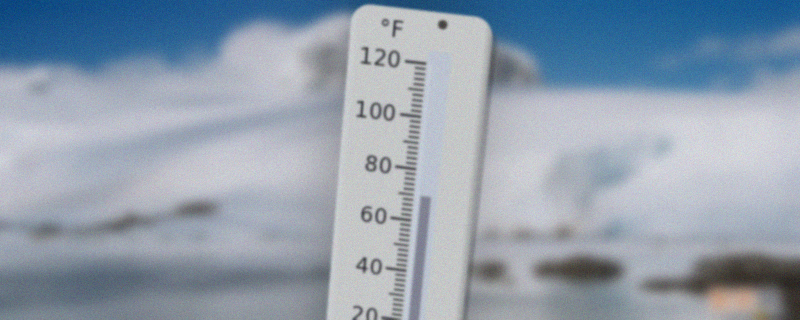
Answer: 70 °F
